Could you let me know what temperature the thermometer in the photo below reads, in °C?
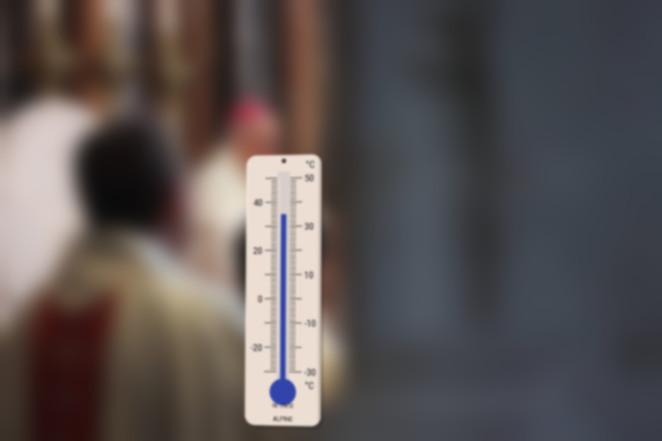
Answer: 35 °C
